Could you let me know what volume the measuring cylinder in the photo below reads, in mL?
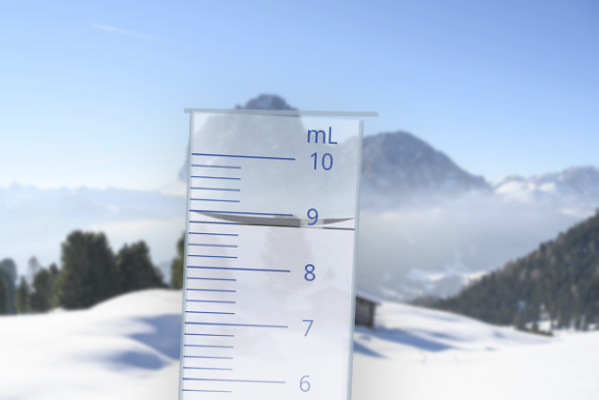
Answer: 8.8 mL
